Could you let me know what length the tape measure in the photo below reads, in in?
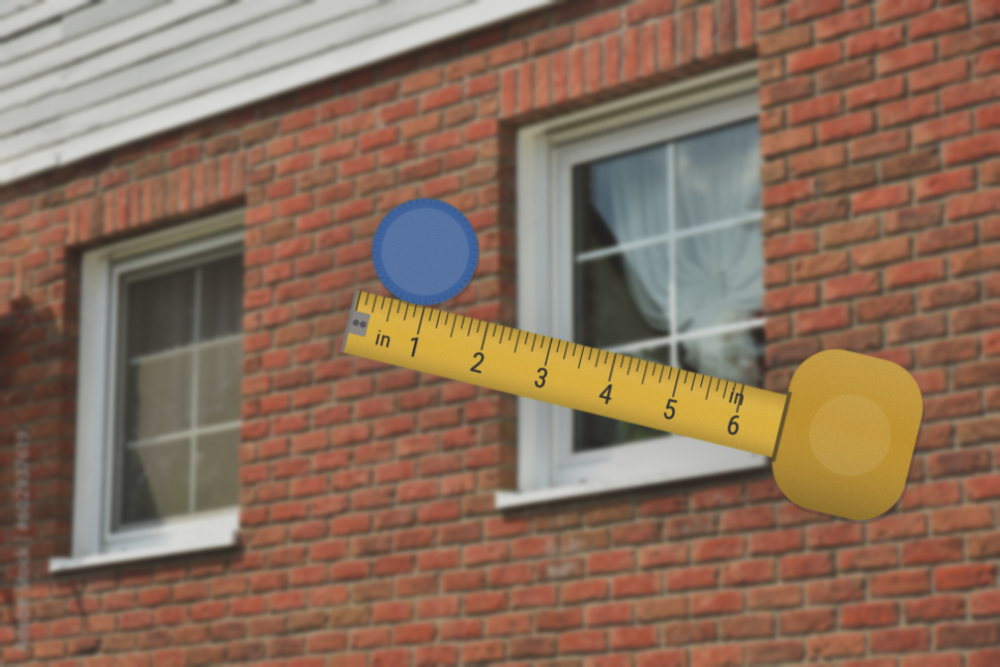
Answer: 1.625 in
